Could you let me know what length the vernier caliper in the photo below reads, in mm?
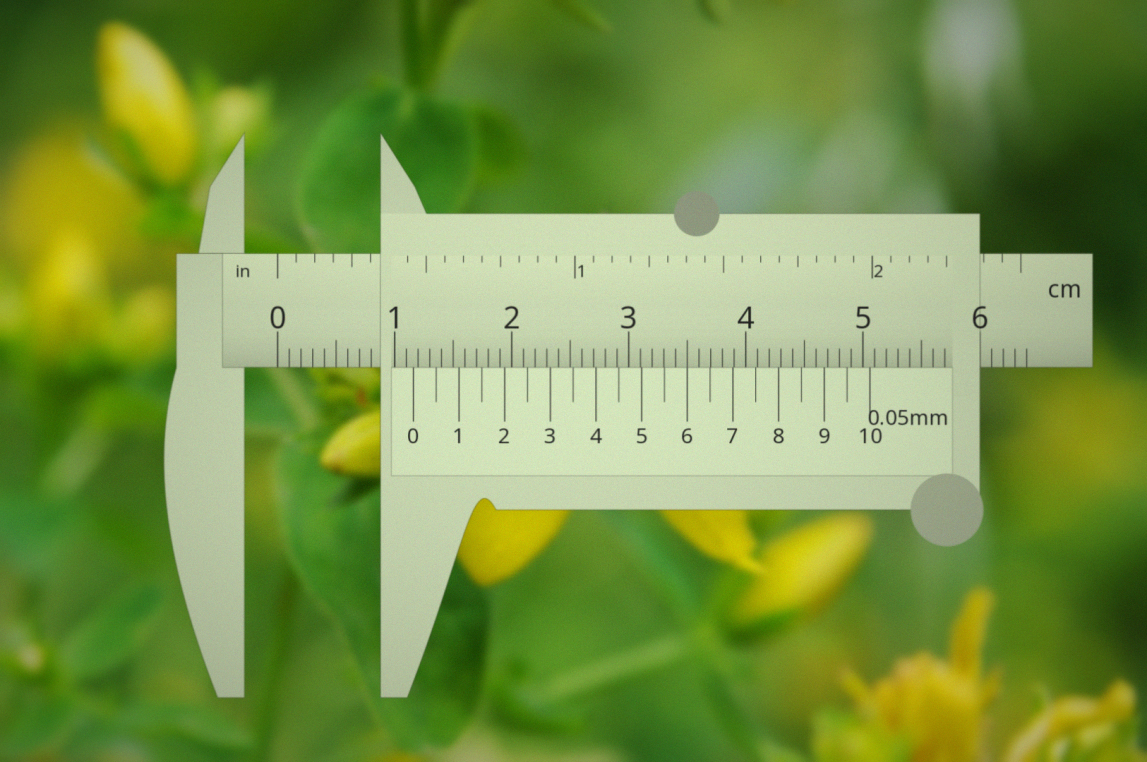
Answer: 11.6 mm
